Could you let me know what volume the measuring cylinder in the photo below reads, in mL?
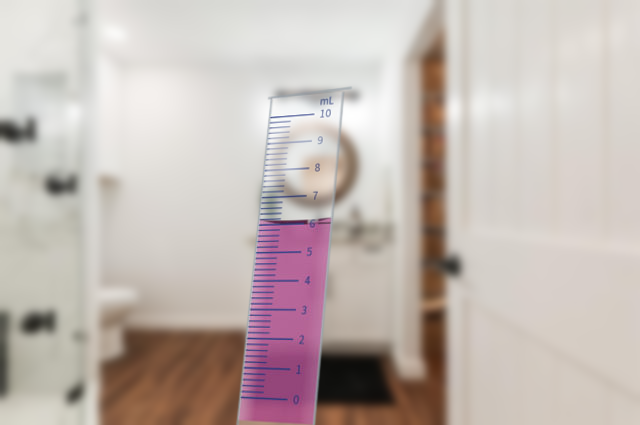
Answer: 6 mL
